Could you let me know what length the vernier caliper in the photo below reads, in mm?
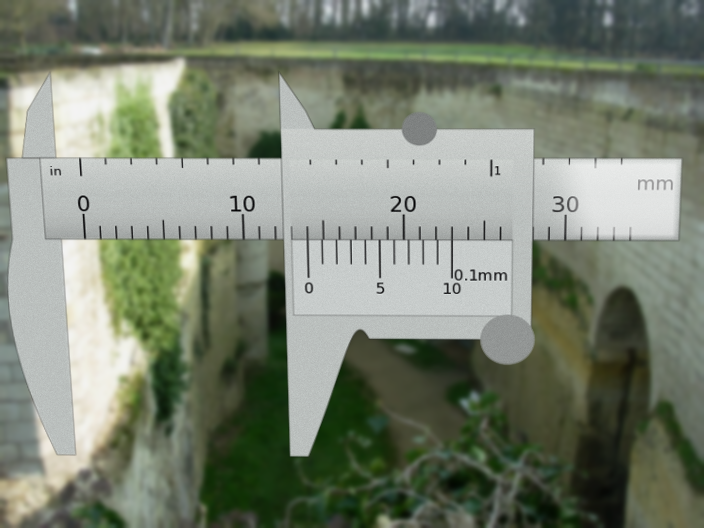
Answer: 14.0 mm
